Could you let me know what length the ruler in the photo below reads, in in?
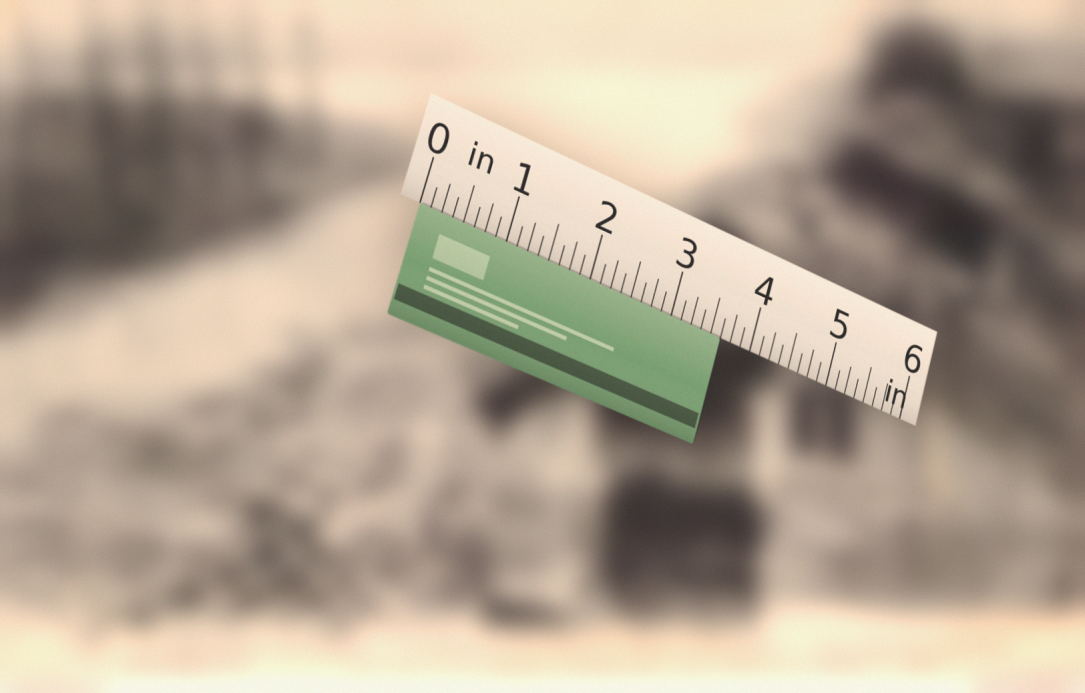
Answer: 3.625 in
